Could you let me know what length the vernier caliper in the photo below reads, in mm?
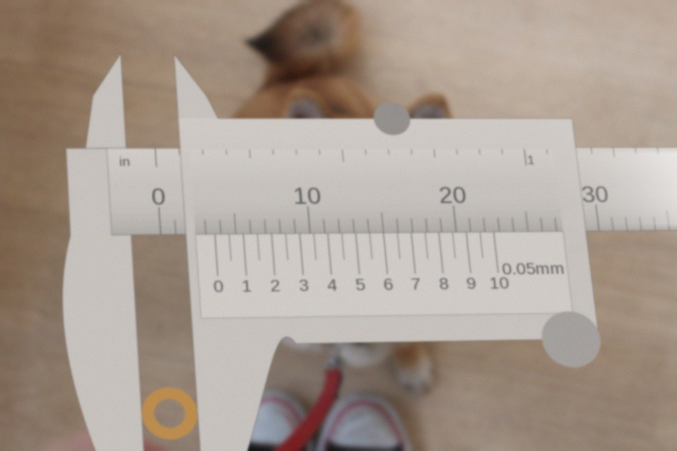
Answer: 3.6 mm
